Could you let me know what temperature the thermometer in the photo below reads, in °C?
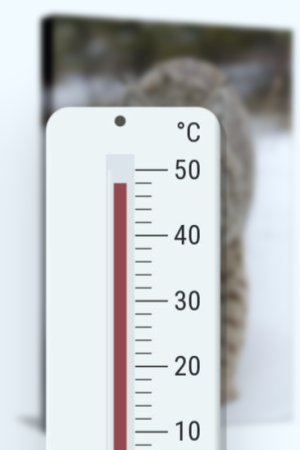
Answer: 48 °C
